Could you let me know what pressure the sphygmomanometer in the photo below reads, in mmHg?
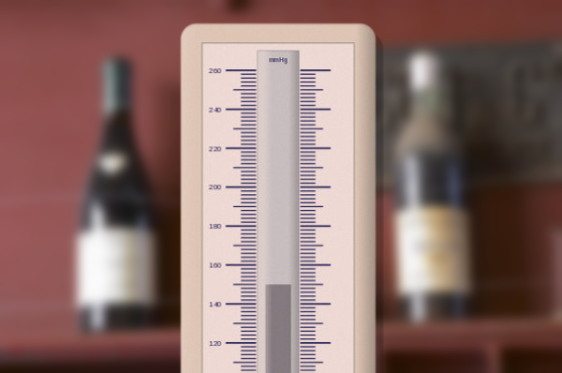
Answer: 150 mmHg
